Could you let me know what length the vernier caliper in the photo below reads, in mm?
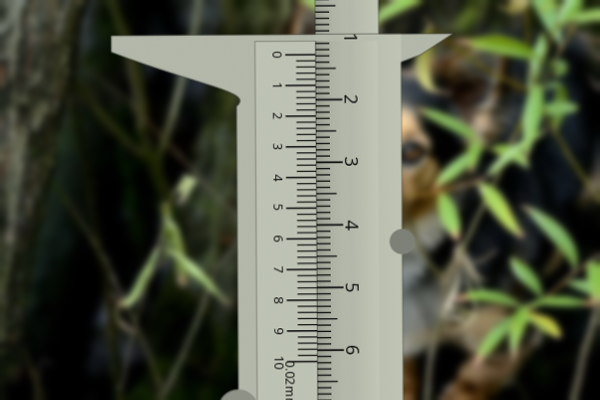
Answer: 12.8 mm
